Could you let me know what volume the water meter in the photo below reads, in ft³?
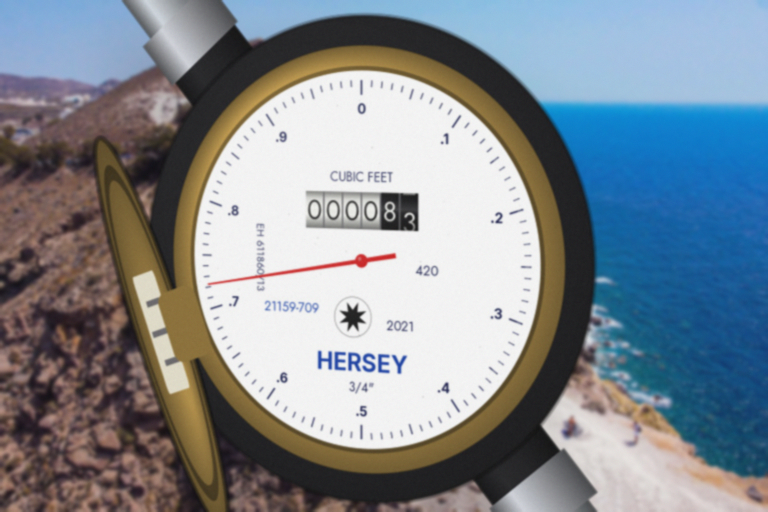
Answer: 82.72 ft³
